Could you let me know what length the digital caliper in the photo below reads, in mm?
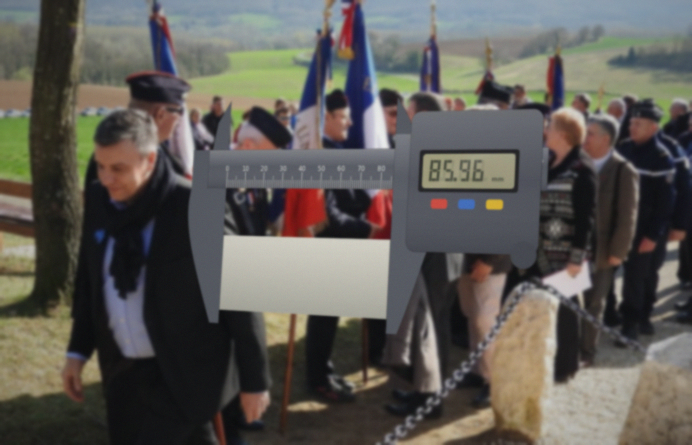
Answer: 85.96 mm
